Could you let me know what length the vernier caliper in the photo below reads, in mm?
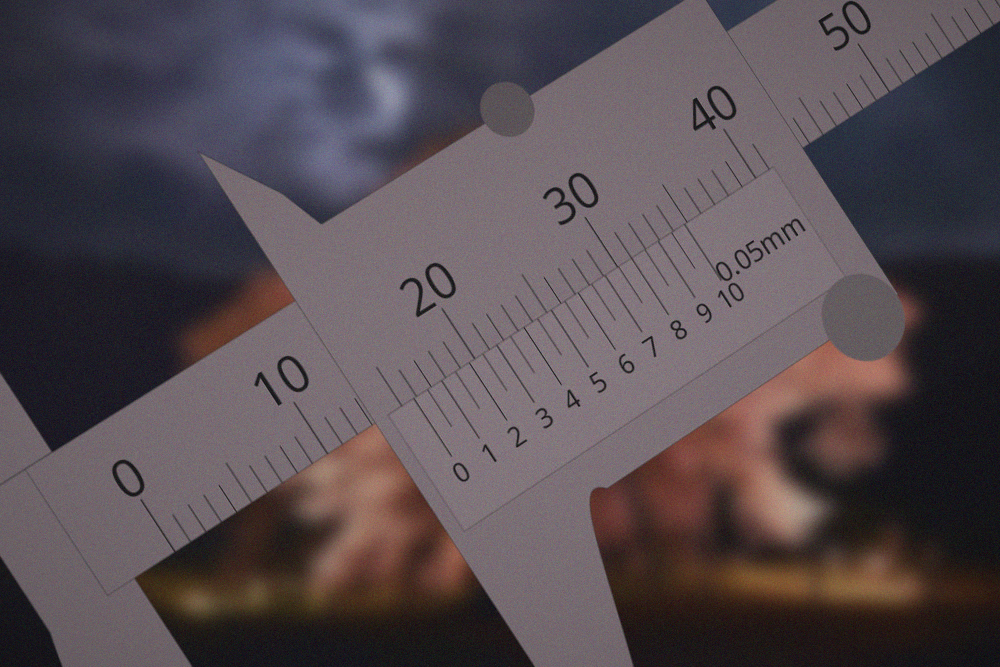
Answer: 15.8 mm
